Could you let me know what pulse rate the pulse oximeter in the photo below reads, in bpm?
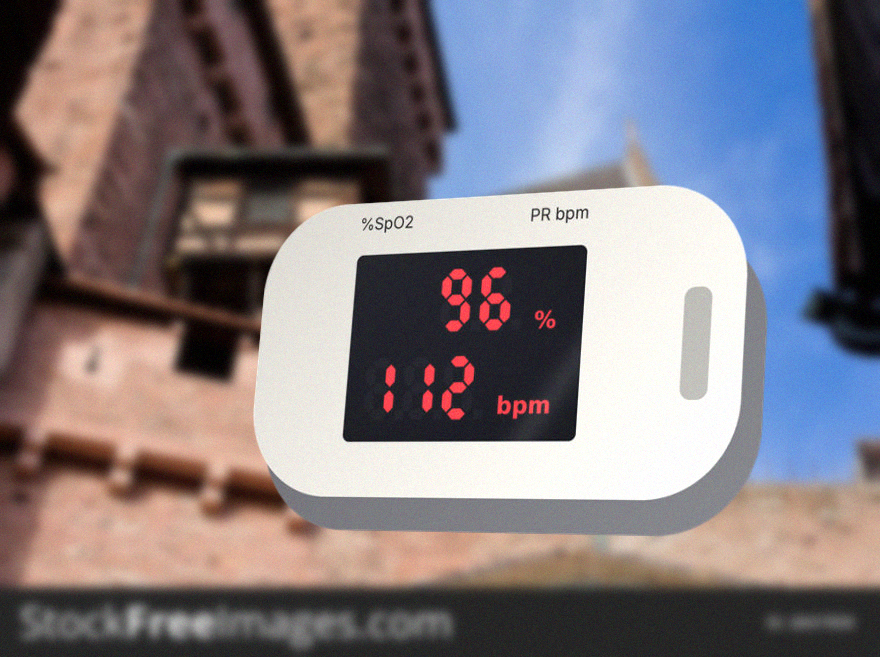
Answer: 112 bpm
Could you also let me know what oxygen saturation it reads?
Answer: 96 %
